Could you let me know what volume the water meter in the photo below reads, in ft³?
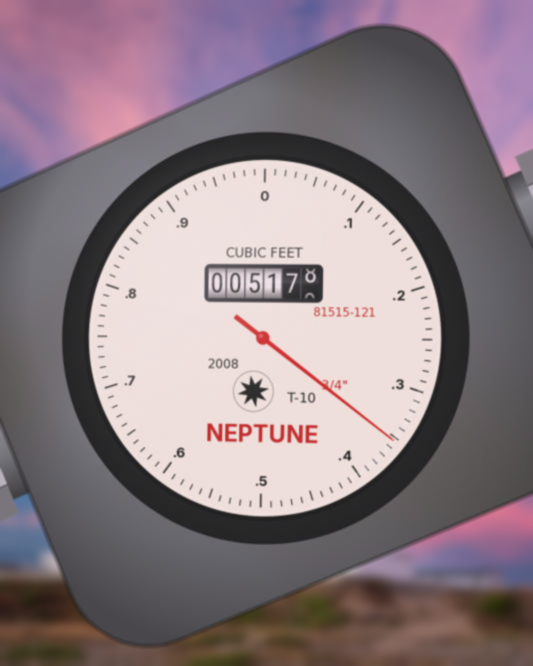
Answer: 5178.35 ft³
